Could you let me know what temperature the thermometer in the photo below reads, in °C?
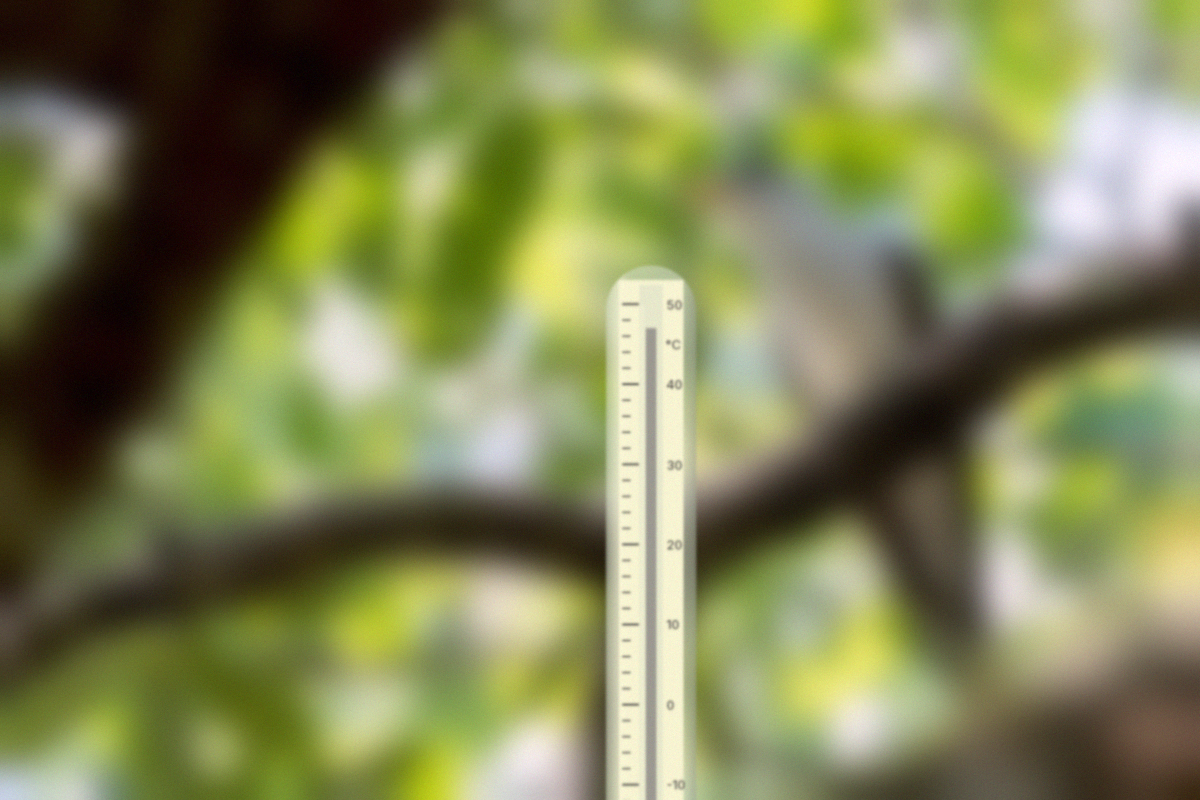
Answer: 47 °C
